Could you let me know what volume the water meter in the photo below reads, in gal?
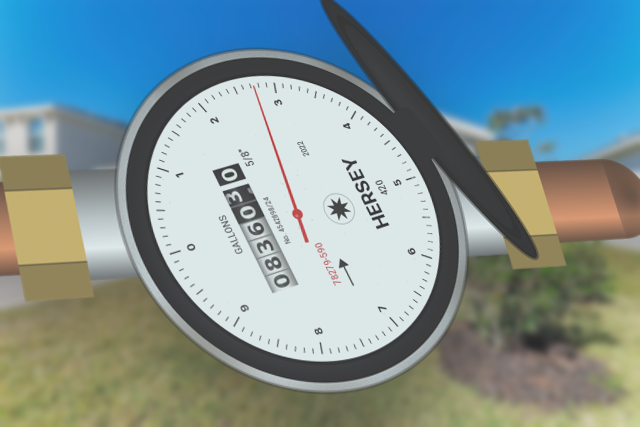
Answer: 836032.7 gal
